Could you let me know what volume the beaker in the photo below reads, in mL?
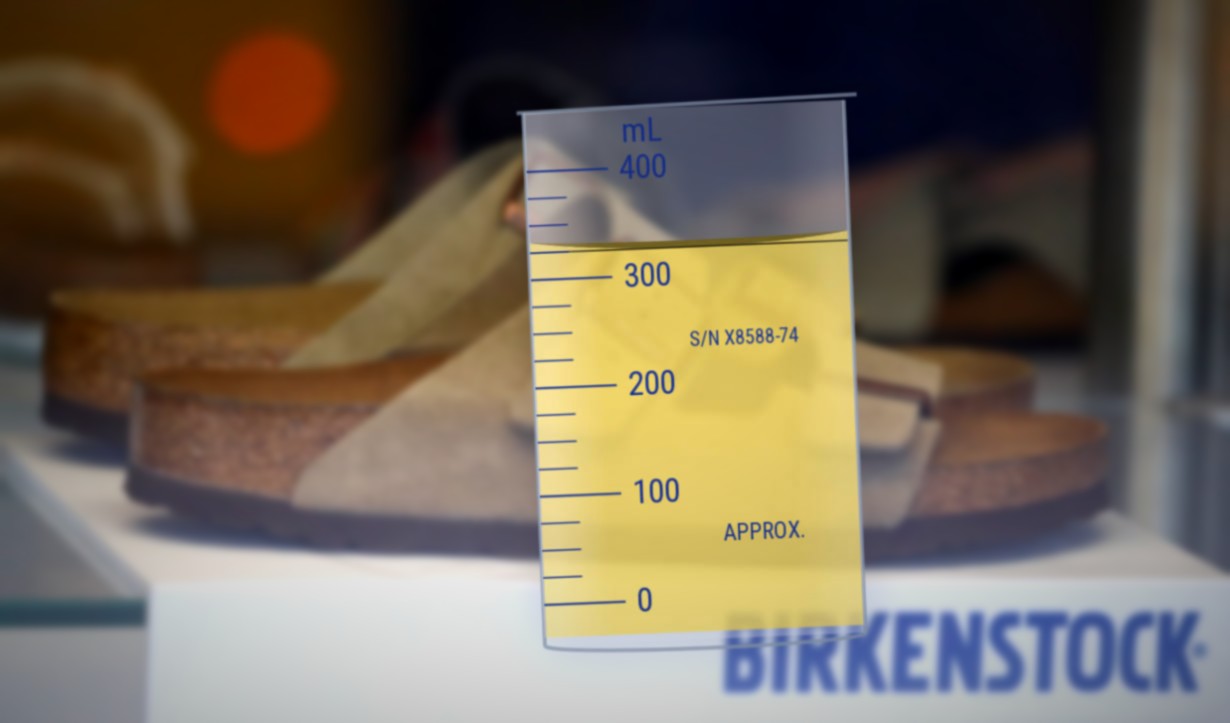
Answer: 325 mL
